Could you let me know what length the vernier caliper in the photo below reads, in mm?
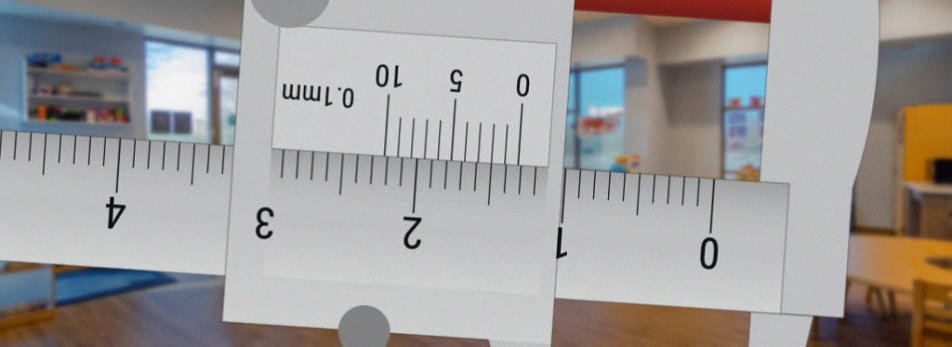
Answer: 13.2 mm
